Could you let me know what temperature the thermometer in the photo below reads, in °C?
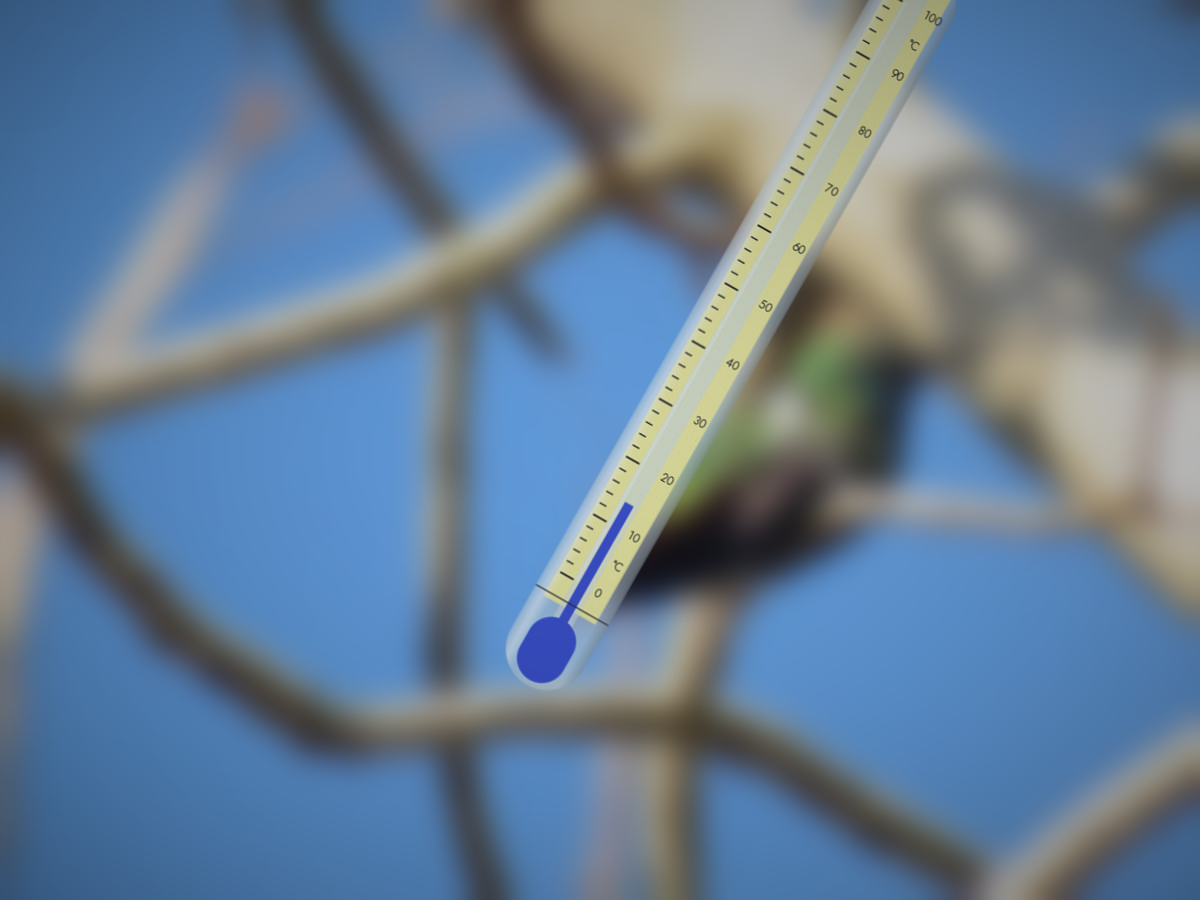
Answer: 14 °C
